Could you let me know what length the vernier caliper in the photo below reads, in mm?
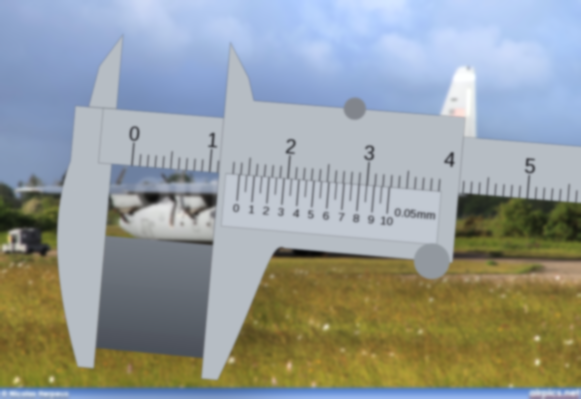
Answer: 13.8 mm
